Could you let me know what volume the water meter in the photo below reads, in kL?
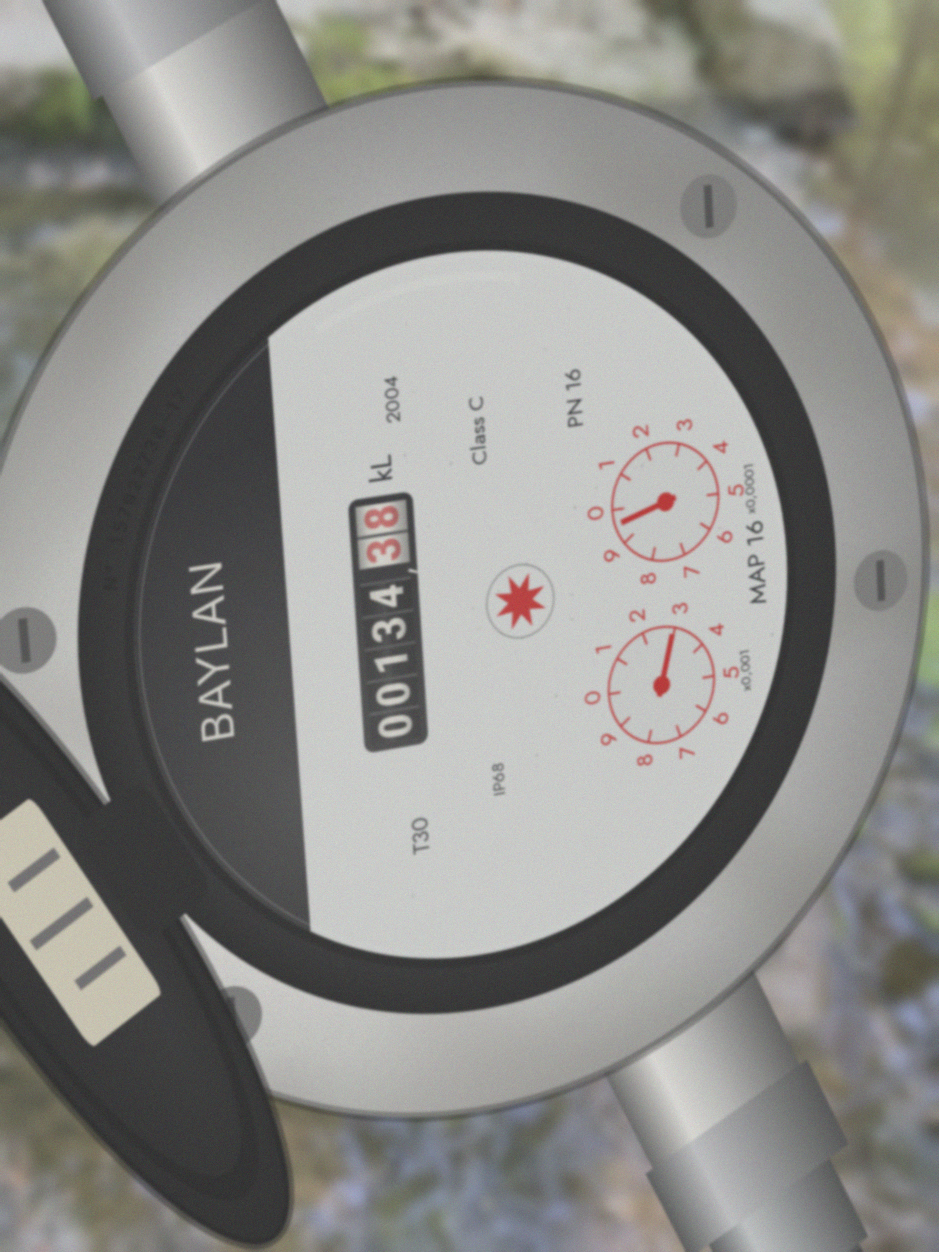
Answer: 134.3829 kL
